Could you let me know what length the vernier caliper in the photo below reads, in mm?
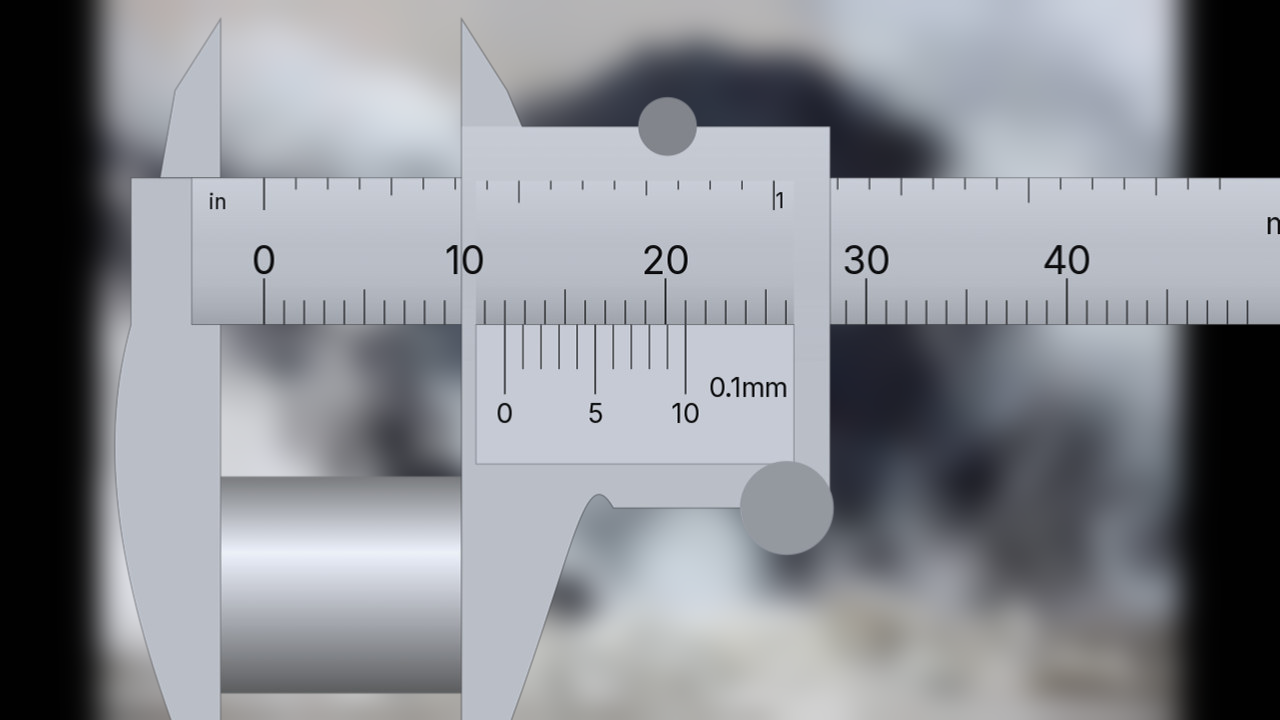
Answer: 12.0 mm
